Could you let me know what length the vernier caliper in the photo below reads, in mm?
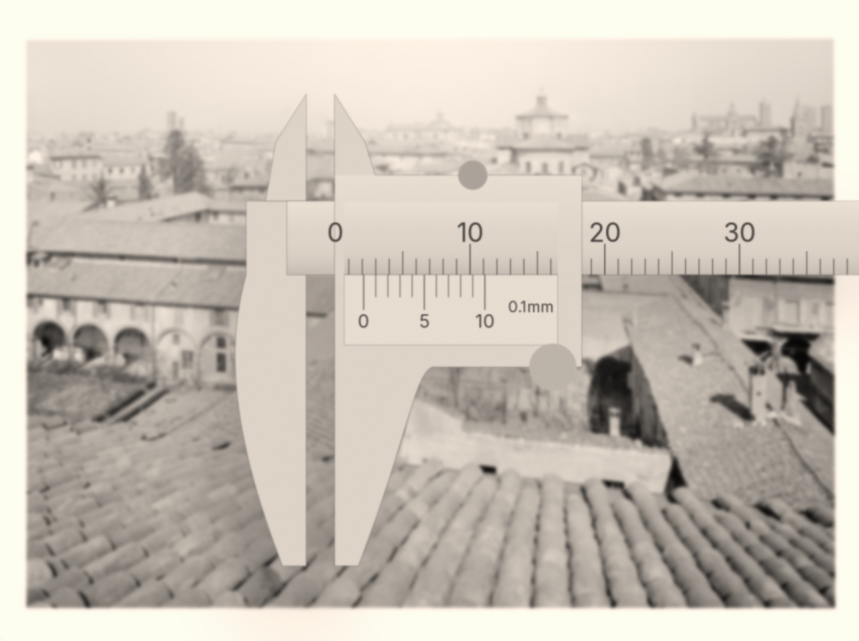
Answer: 2.1 mm
